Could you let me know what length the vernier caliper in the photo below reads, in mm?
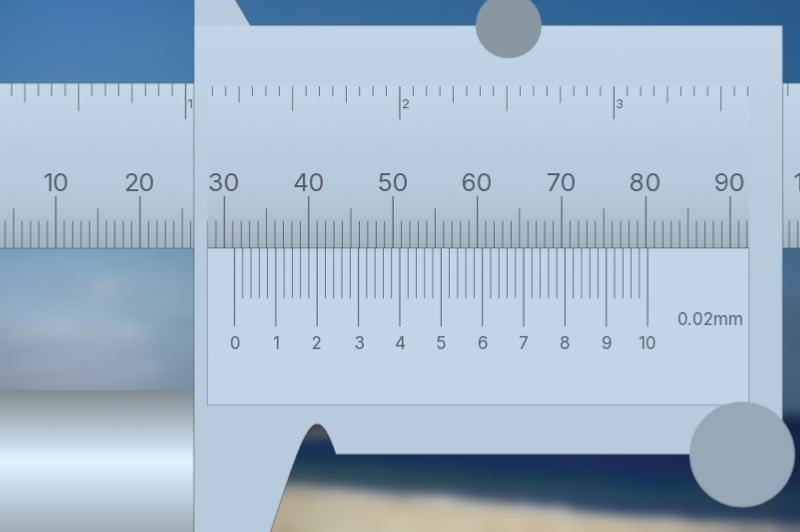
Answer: 31.2 mm
